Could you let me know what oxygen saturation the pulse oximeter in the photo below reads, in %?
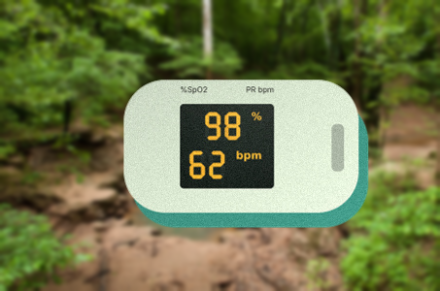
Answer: 98 %
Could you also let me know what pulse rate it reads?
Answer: 62 bpm
